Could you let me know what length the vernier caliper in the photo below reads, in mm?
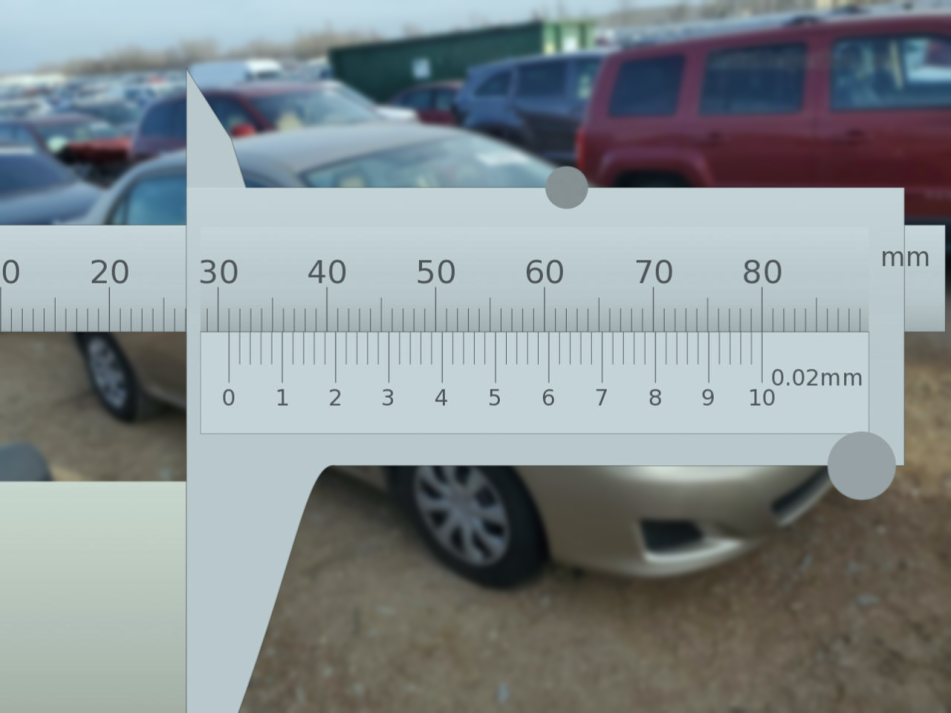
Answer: 31.0 mm
